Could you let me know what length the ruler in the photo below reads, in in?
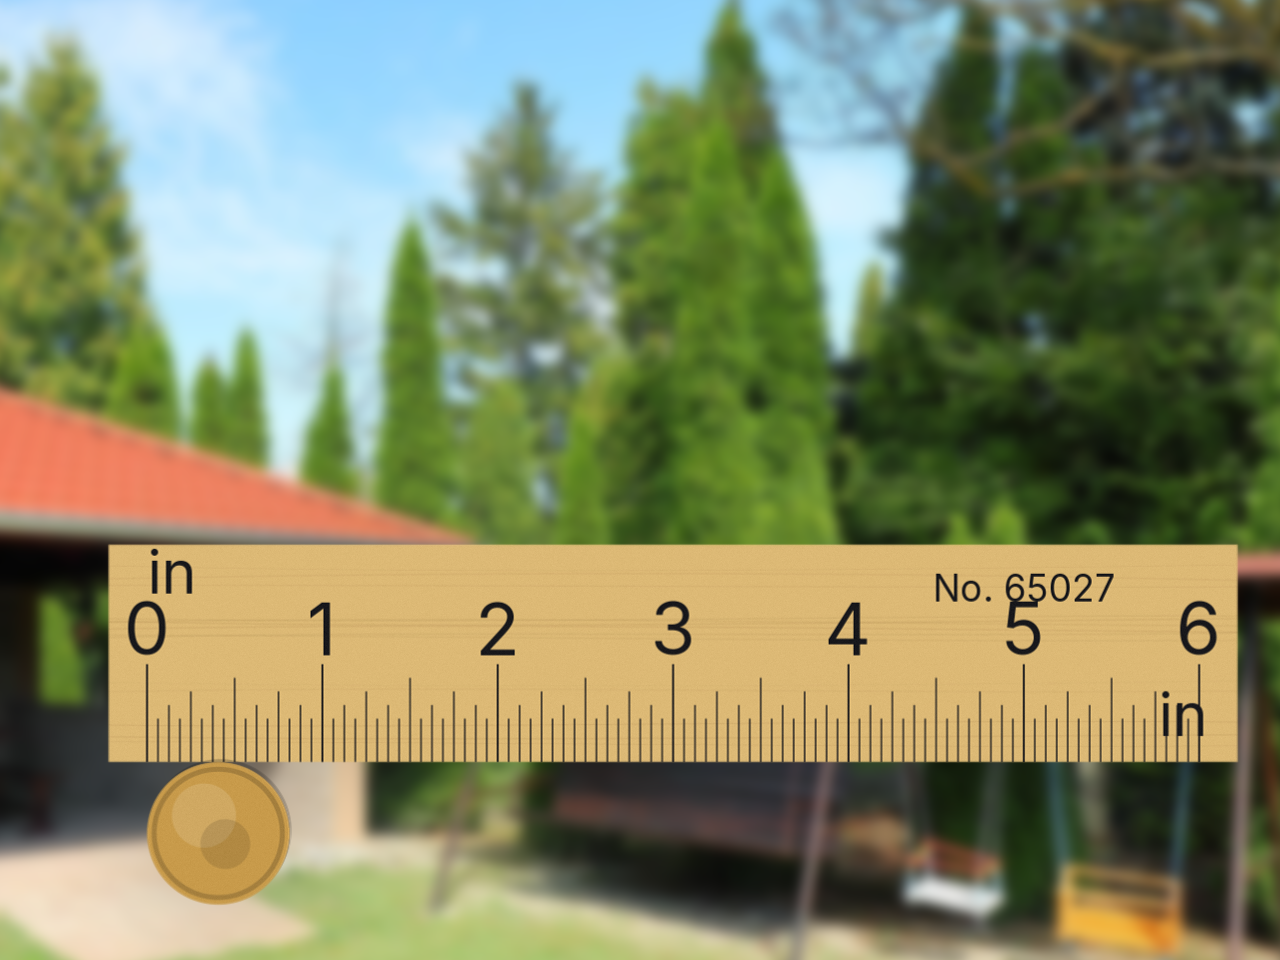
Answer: 0.8125 in
